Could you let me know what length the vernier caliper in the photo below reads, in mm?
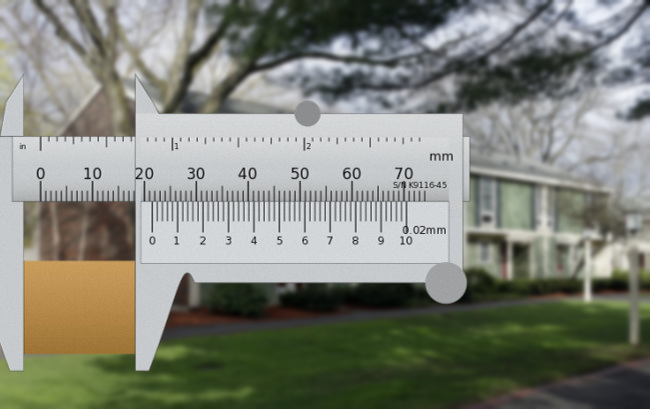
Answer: 21.5 mm
